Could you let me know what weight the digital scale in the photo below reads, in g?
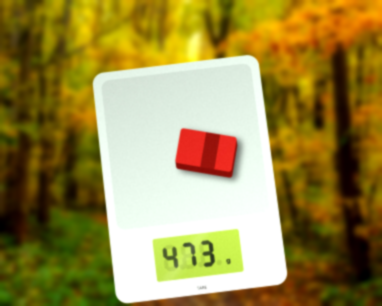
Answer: 473 g
